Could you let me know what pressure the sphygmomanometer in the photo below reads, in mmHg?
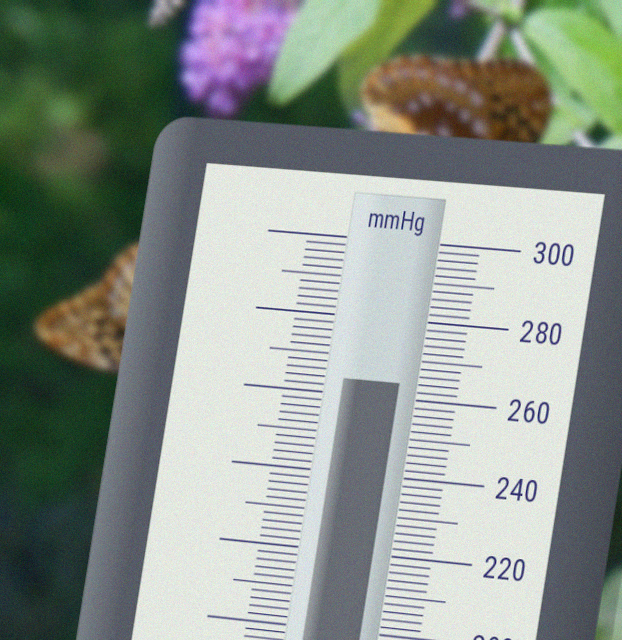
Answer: 264 mmHg
